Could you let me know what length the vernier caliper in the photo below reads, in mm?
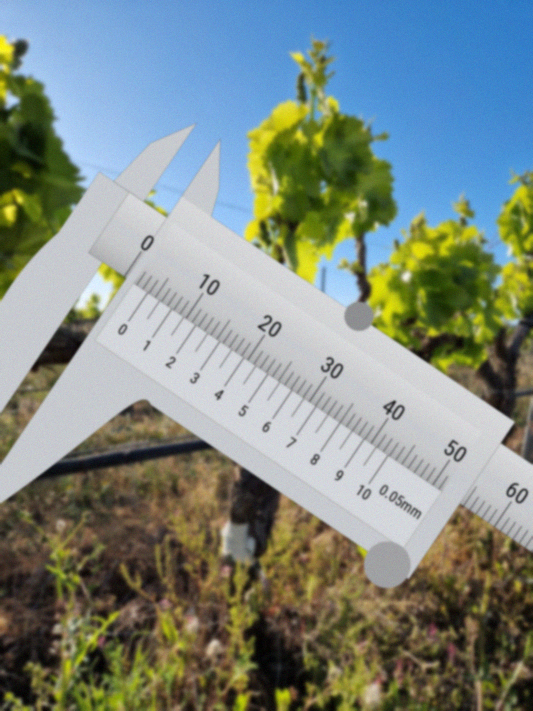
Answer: 3.8 mm
